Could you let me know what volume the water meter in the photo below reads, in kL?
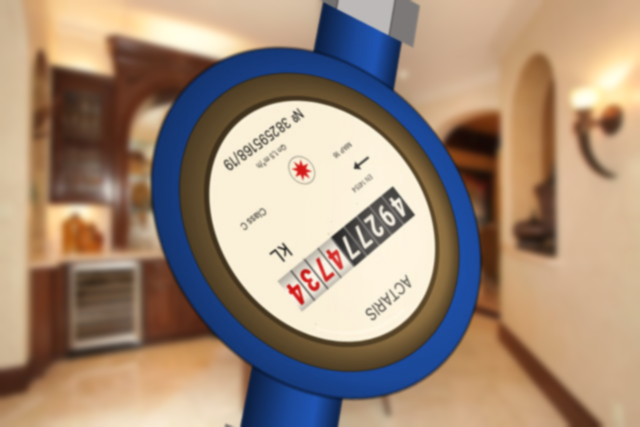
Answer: 49277.4734 kL
